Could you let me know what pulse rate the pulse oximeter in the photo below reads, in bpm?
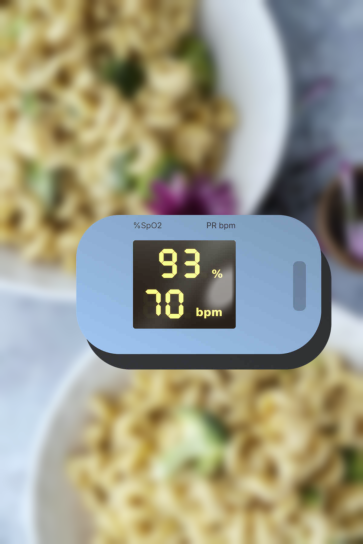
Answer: 70 bpm
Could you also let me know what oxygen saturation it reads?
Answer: 93 %
